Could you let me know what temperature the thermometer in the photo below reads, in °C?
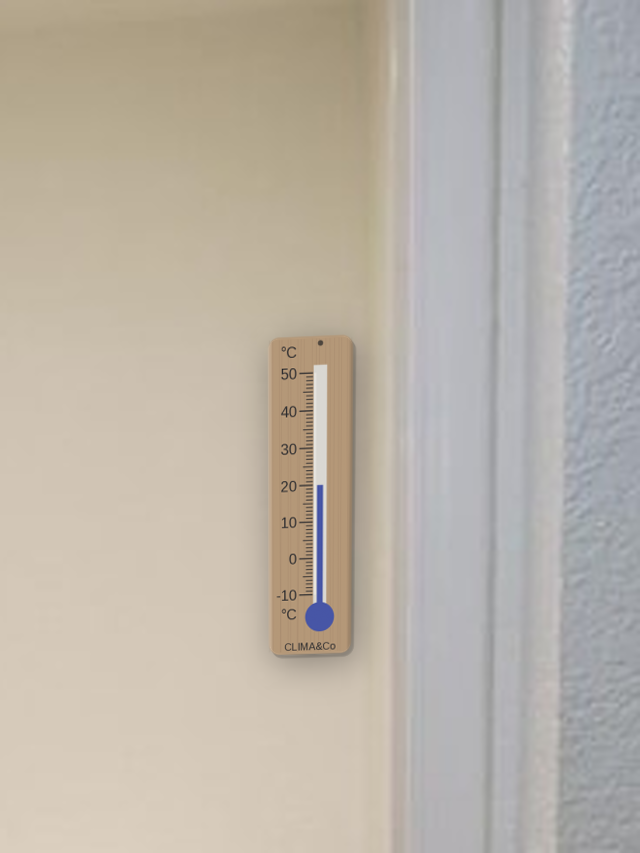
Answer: 20 °C
